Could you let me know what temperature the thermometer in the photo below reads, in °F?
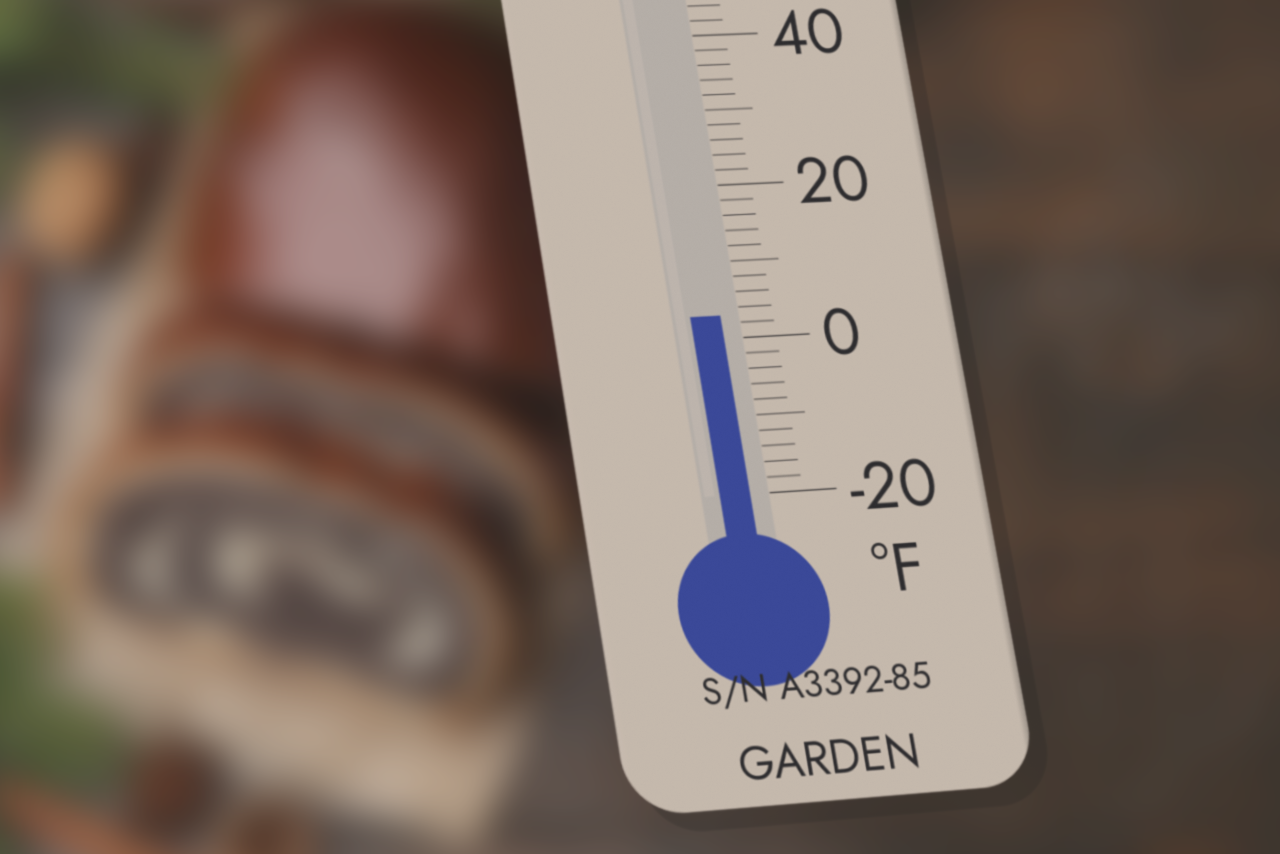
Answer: 3 °F
